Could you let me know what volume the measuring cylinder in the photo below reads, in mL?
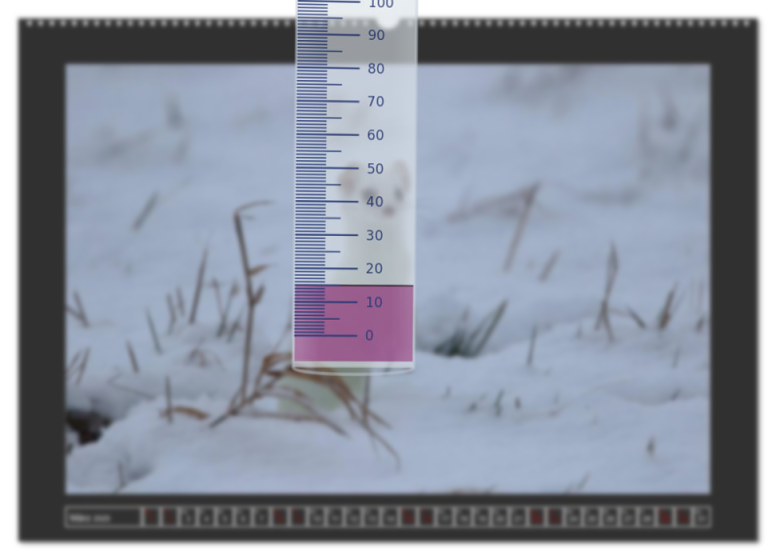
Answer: 15 mL
